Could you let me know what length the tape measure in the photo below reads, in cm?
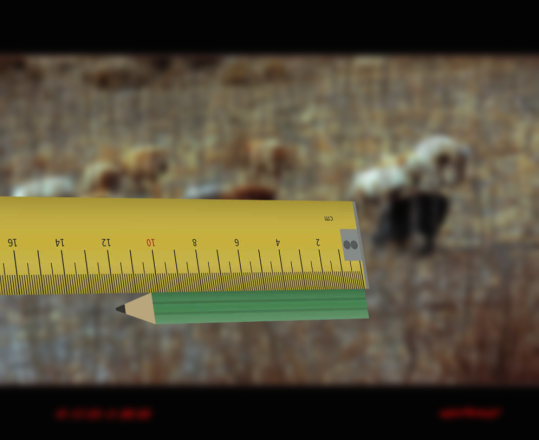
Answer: 12 cm
